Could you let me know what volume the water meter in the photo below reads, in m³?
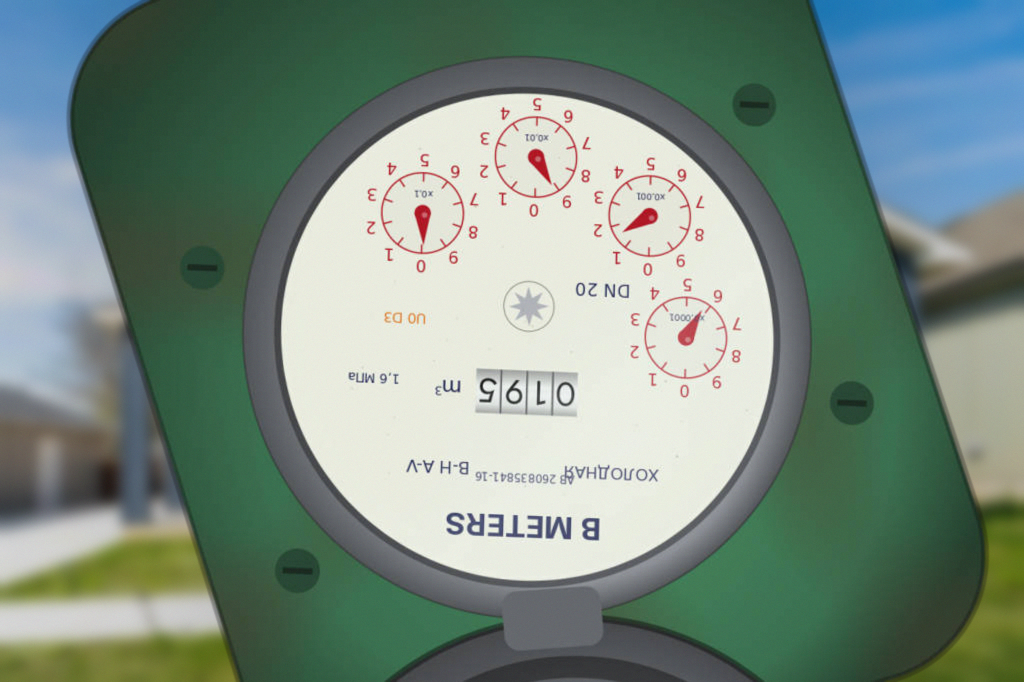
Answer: 194.9915 m³
